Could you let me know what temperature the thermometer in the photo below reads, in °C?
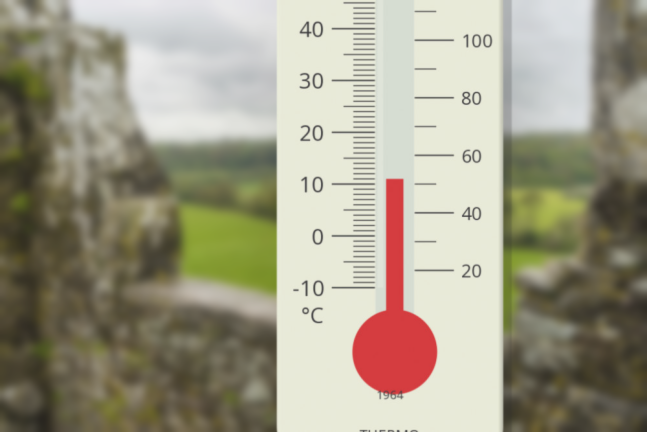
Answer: 11 °C
